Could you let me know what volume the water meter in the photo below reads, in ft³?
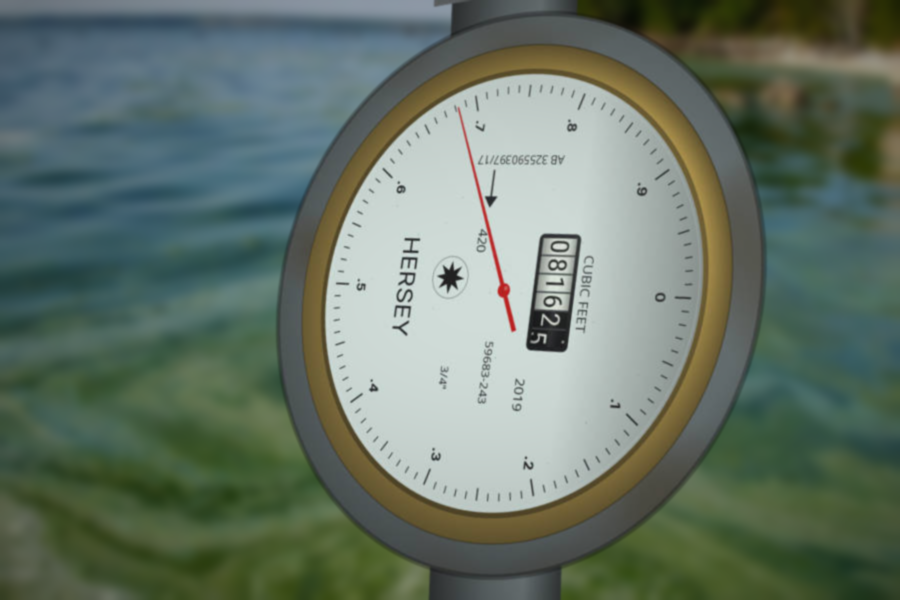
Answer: 81624.68 ft³
